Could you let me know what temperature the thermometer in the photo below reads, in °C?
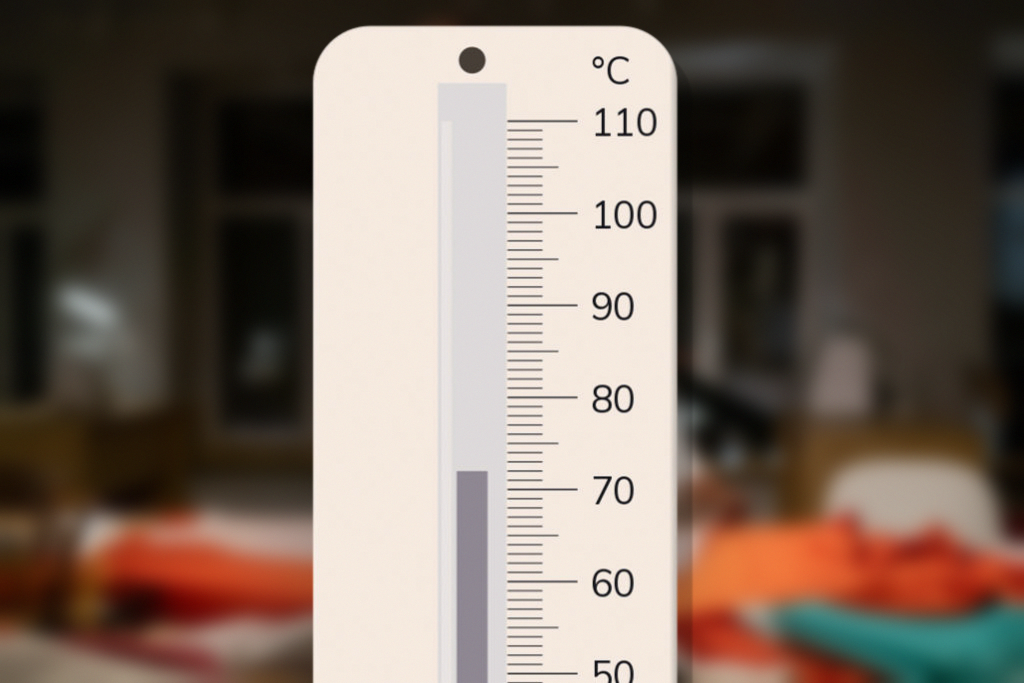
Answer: 72 °C
